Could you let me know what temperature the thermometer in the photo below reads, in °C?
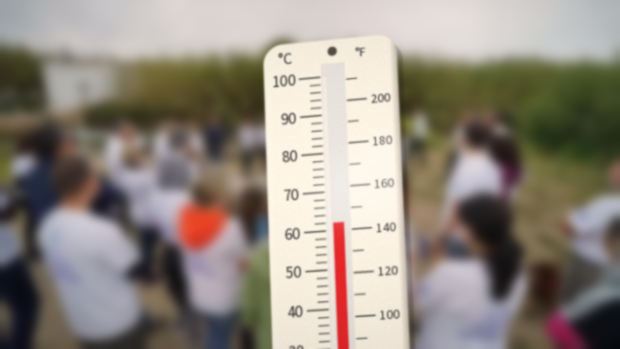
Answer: 62 °C
